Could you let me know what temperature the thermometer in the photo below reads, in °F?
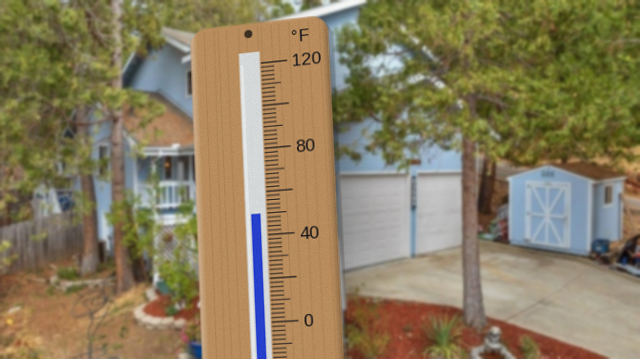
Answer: 50 °F
